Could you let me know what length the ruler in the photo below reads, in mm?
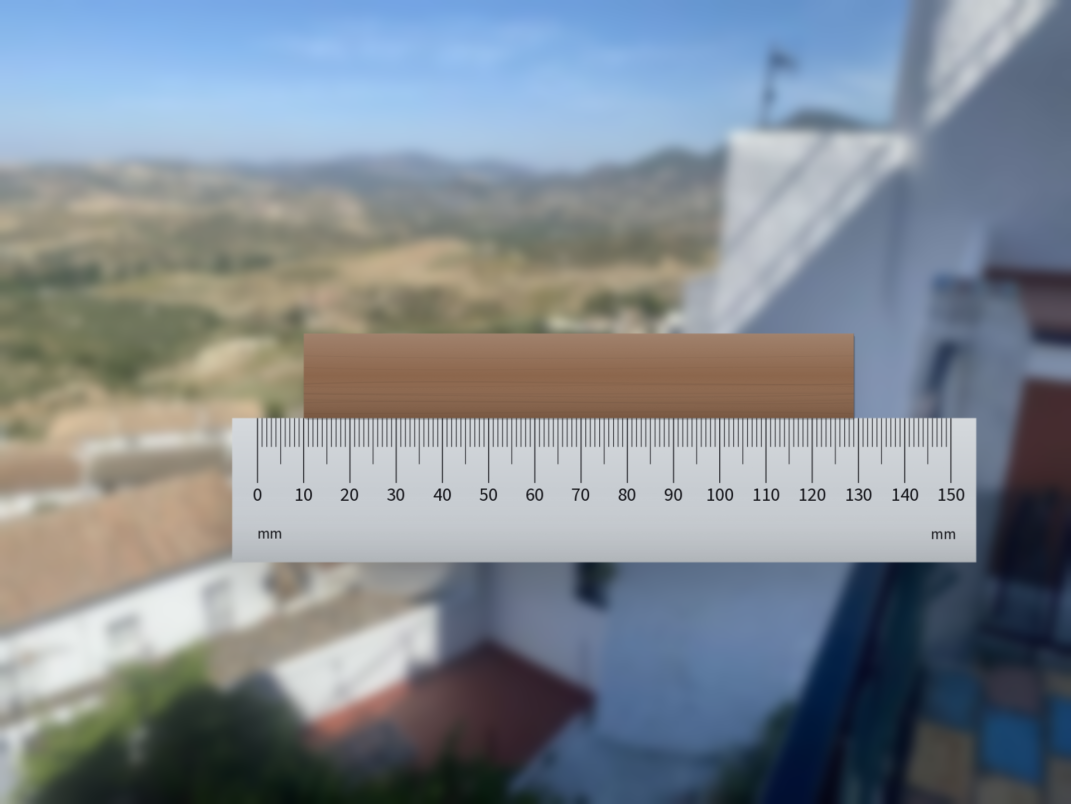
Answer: 119 mm
